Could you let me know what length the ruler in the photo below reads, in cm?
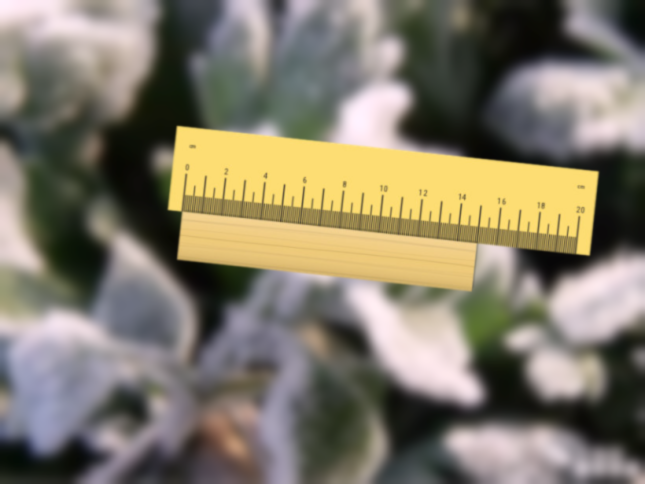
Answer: 15 cm
